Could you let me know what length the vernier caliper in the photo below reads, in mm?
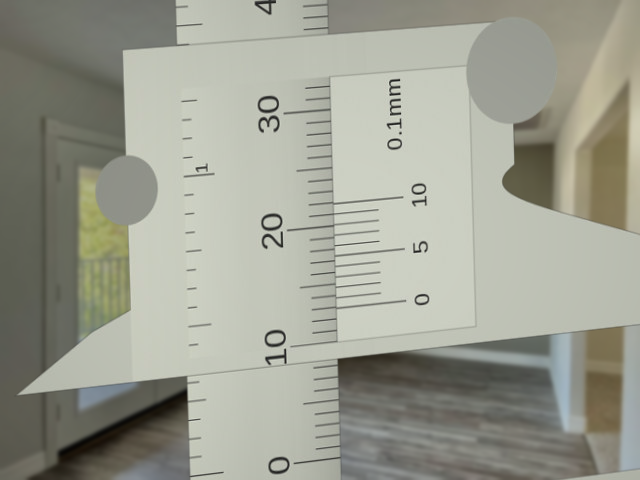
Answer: 12.9 mm
